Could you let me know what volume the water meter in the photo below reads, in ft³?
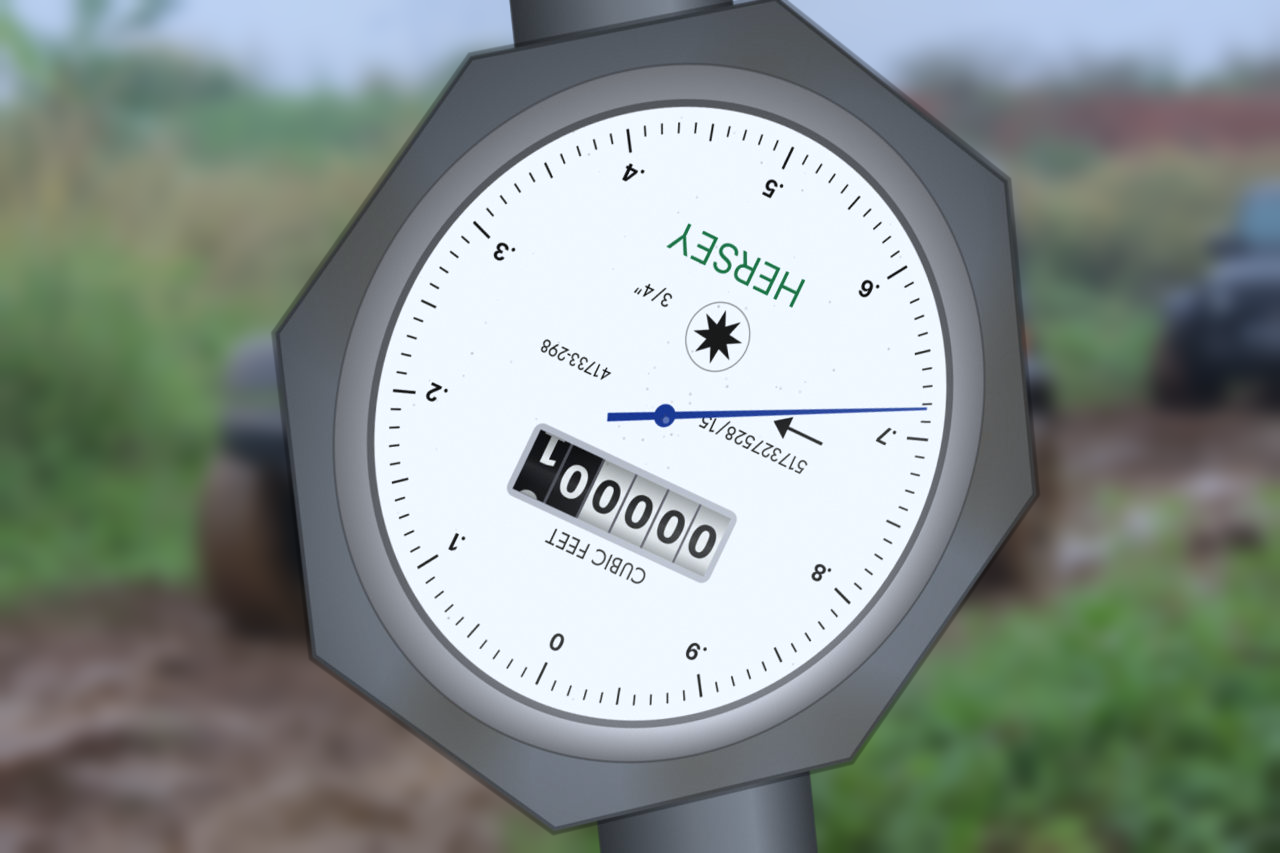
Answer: 0.68 ft³
